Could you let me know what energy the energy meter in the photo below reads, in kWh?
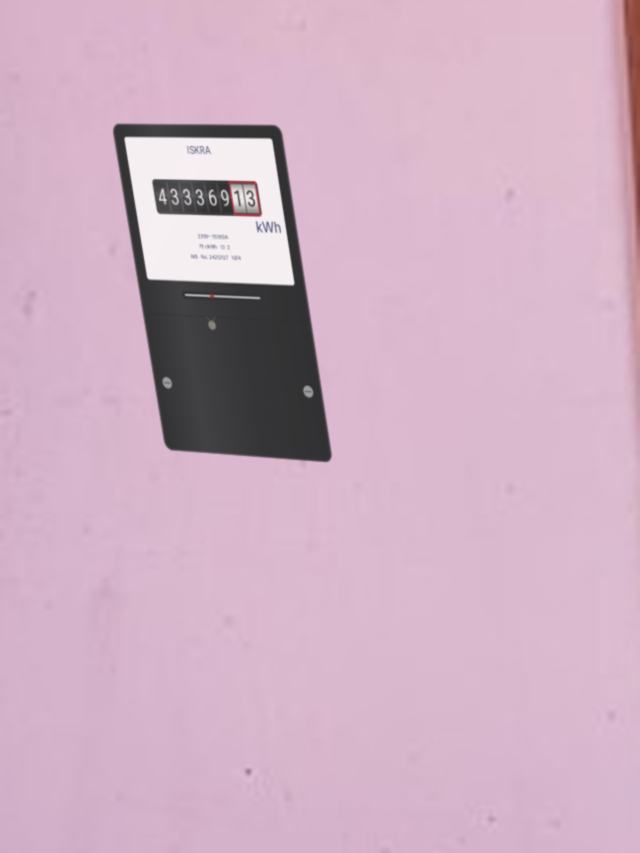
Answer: 433369.13 kWh
